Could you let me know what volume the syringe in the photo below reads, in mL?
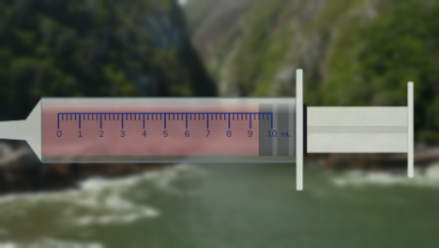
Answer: 9.4 mL
